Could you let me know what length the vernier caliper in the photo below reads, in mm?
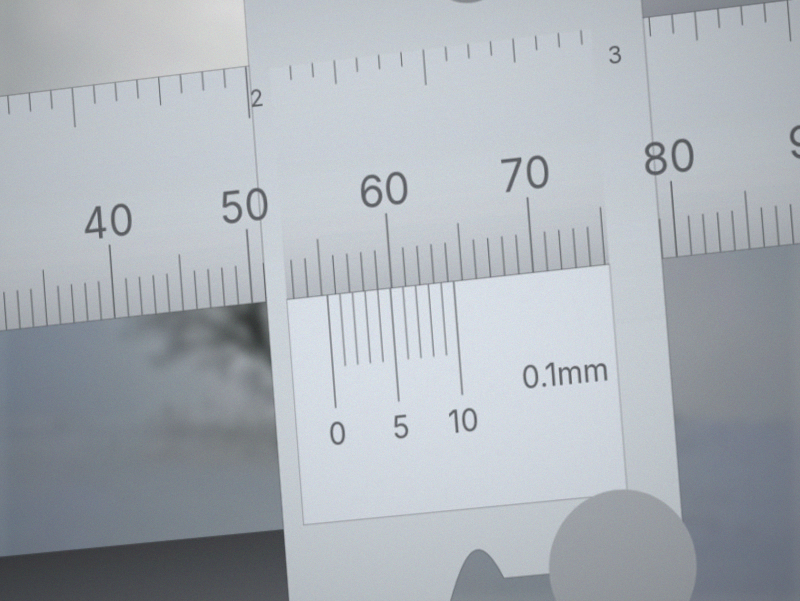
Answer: 55.4 mm
